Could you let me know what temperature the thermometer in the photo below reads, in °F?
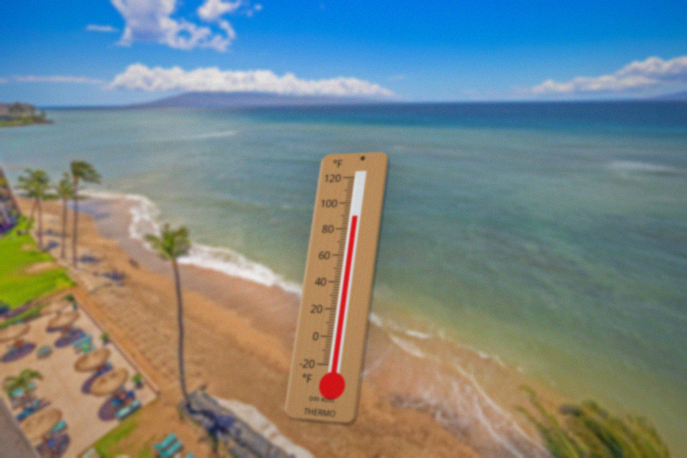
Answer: 90 °F
